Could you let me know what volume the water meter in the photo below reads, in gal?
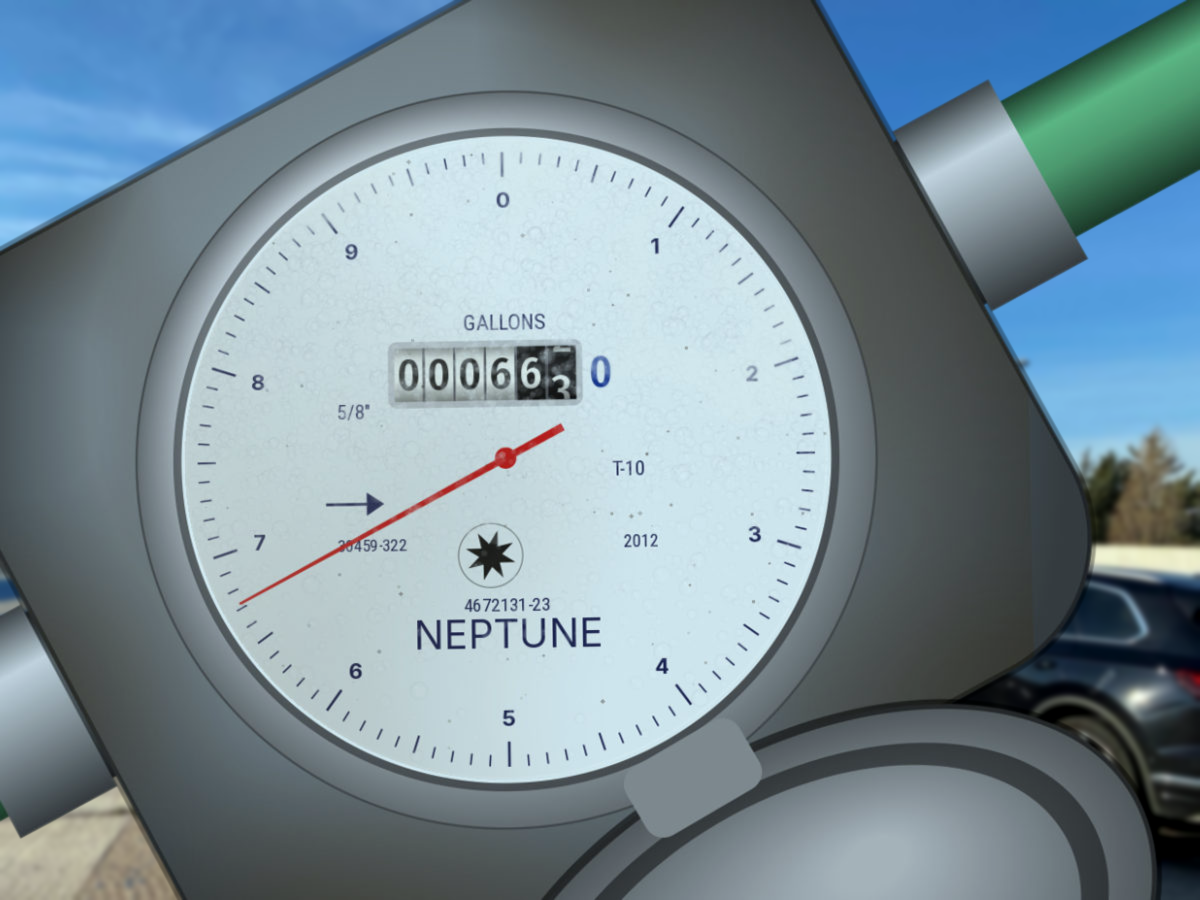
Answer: 6626.7 gal
